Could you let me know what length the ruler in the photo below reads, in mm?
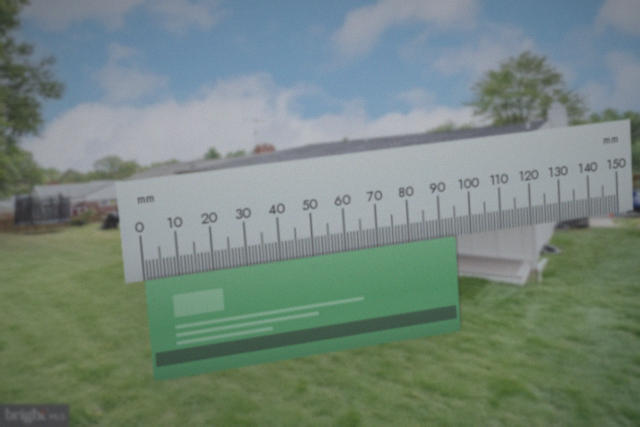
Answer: 95 mm
